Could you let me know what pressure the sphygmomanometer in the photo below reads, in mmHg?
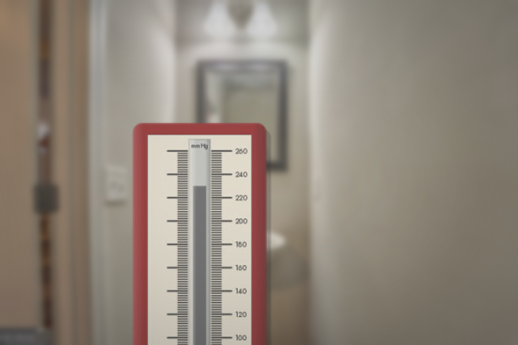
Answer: 230 mmHg
